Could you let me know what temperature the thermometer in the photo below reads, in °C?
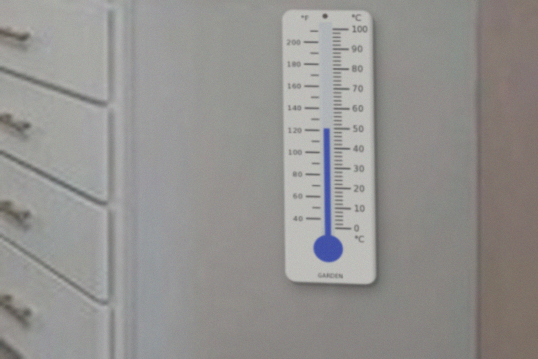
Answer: 50 °C
